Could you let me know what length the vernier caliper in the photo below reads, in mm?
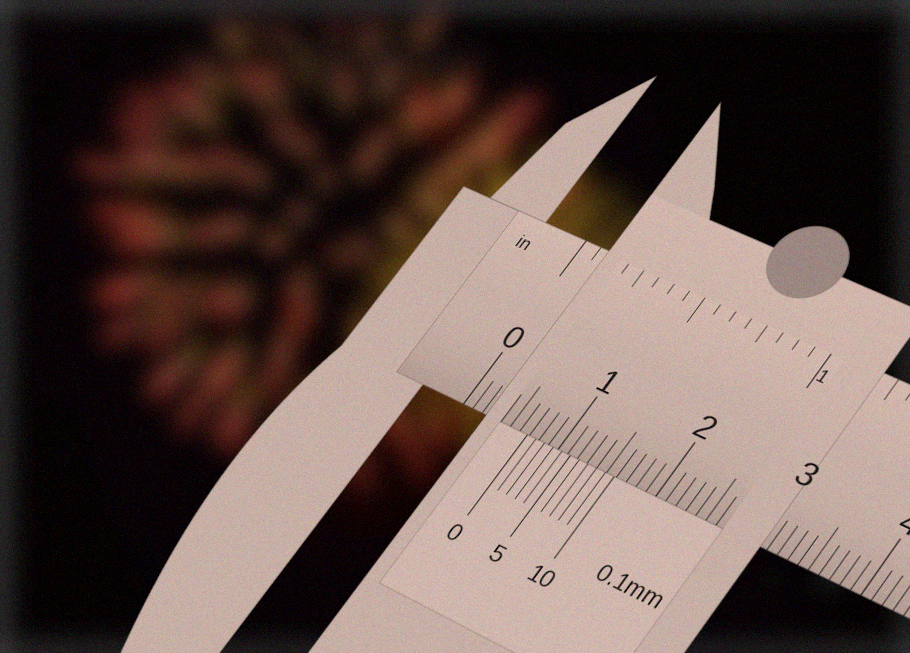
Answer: 6.8 mm
